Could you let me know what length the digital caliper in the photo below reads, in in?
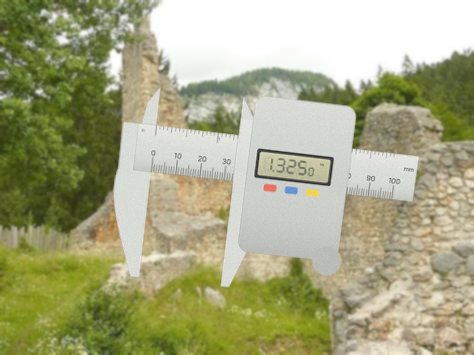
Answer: 1.3250 in
